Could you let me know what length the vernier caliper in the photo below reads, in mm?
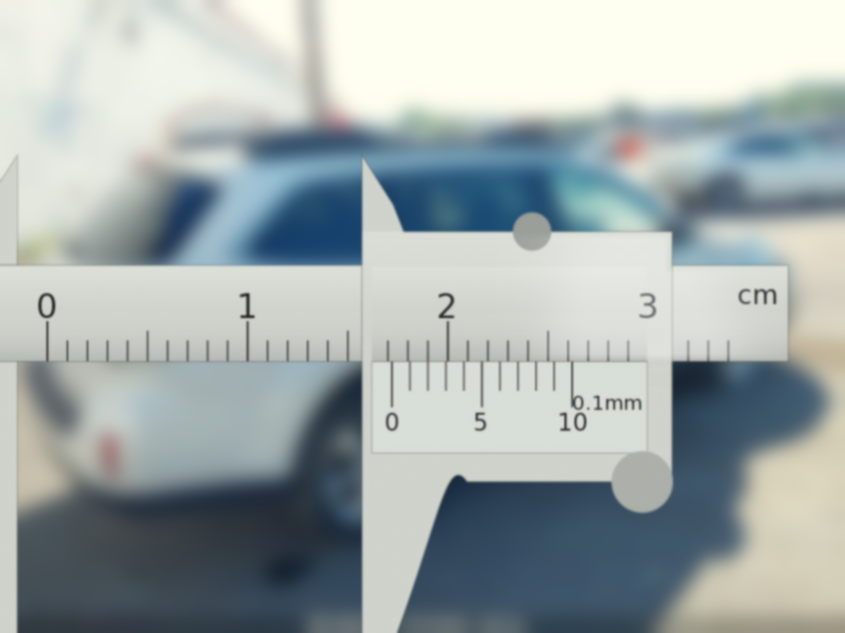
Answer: 17.2 mm
